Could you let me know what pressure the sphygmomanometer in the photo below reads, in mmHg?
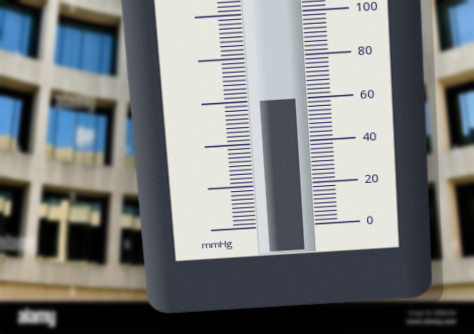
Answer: 60 mmHg
